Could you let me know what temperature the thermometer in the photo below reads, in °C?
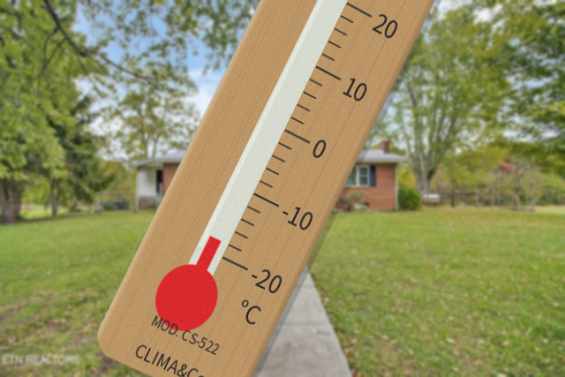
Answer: -18 °C
